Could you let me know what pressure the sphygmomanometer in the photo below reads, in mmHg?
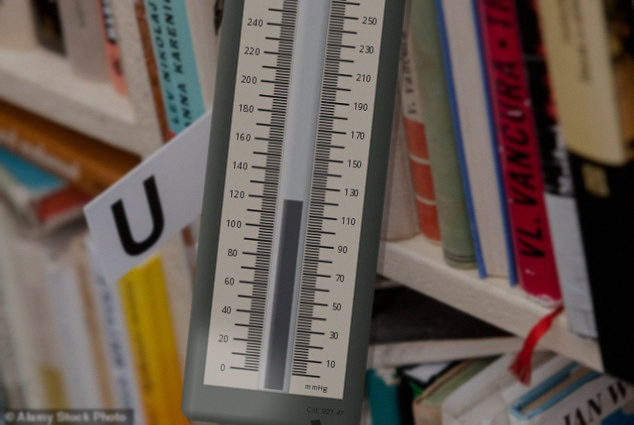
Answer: 120 mmHg
